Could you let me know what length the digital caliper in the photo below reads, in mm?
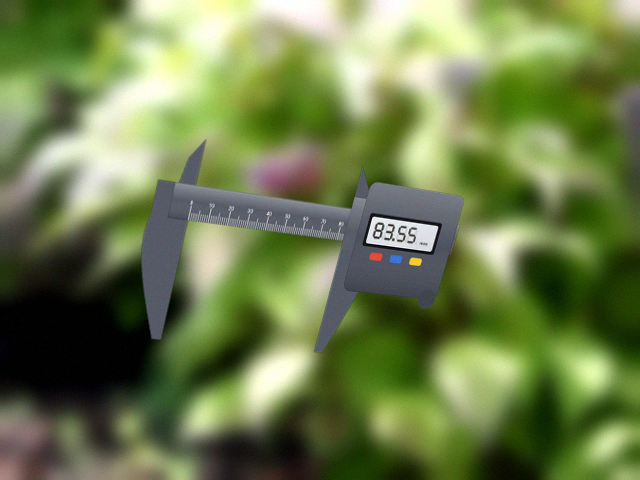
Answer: 83.55 mm
